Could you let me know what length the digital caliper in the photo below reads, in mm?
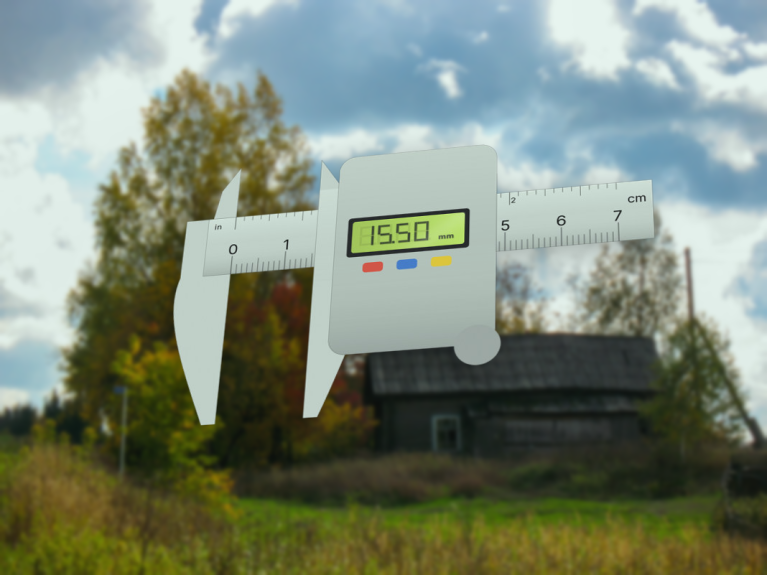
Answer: 15.50 mm
